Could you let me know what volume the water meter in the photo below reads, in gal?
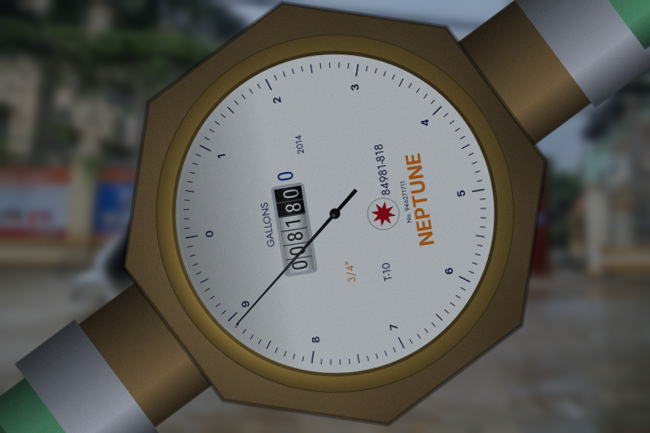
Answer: 81798.9 gal
